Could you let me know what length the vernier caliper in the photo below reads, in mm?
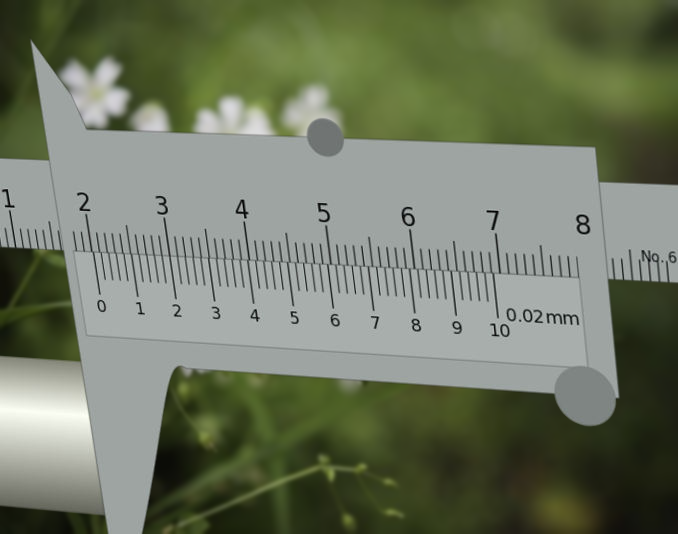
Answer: 20.2 mm
